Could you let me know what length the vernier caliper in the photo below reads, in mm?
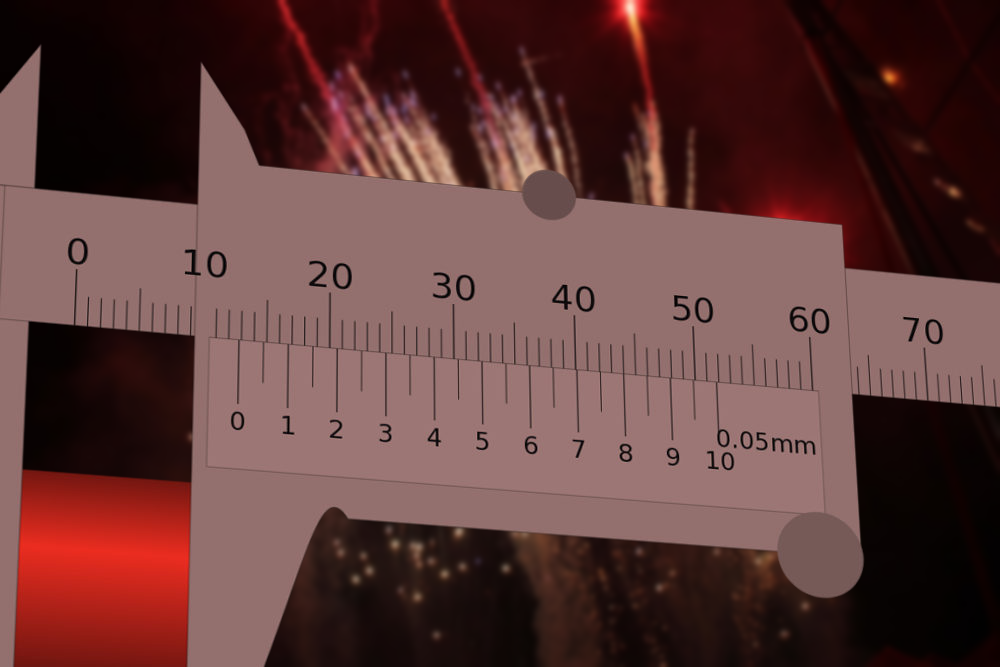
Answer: 12.8 mm
